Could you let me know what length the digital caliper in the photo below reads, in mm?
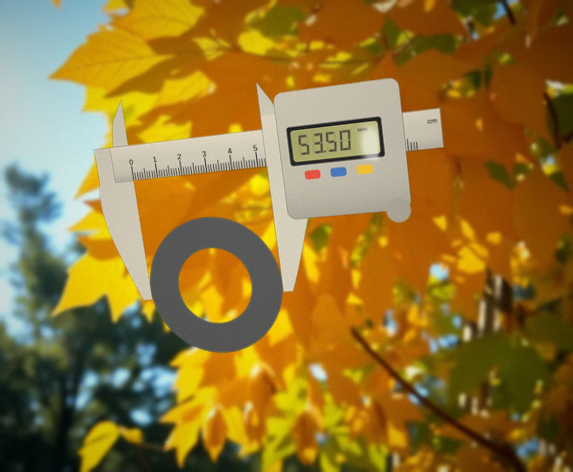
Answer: 53.50 mm
